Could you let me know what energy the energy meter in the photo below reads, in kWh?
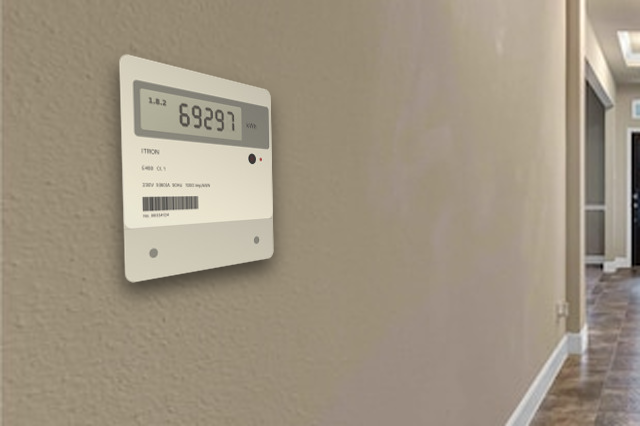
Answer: 69297 kWh
